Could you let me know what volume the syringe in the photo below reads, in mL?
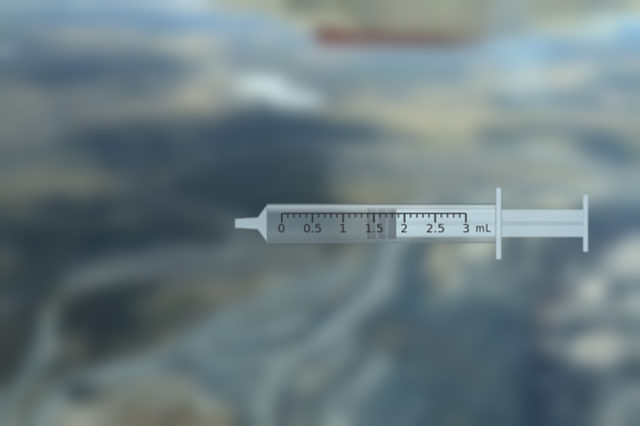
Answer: 1.4 mL
